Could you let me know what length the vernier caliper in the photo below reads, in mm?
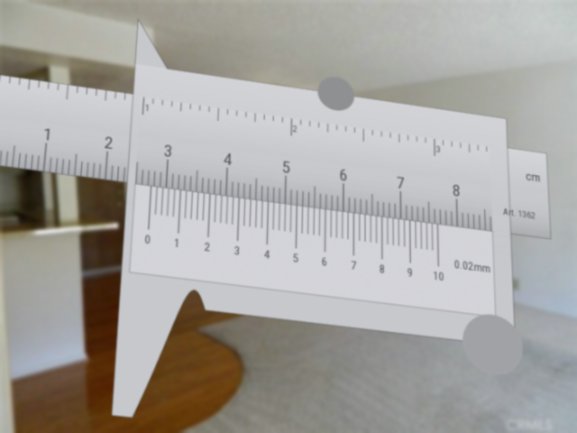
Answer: 27.5 mm
